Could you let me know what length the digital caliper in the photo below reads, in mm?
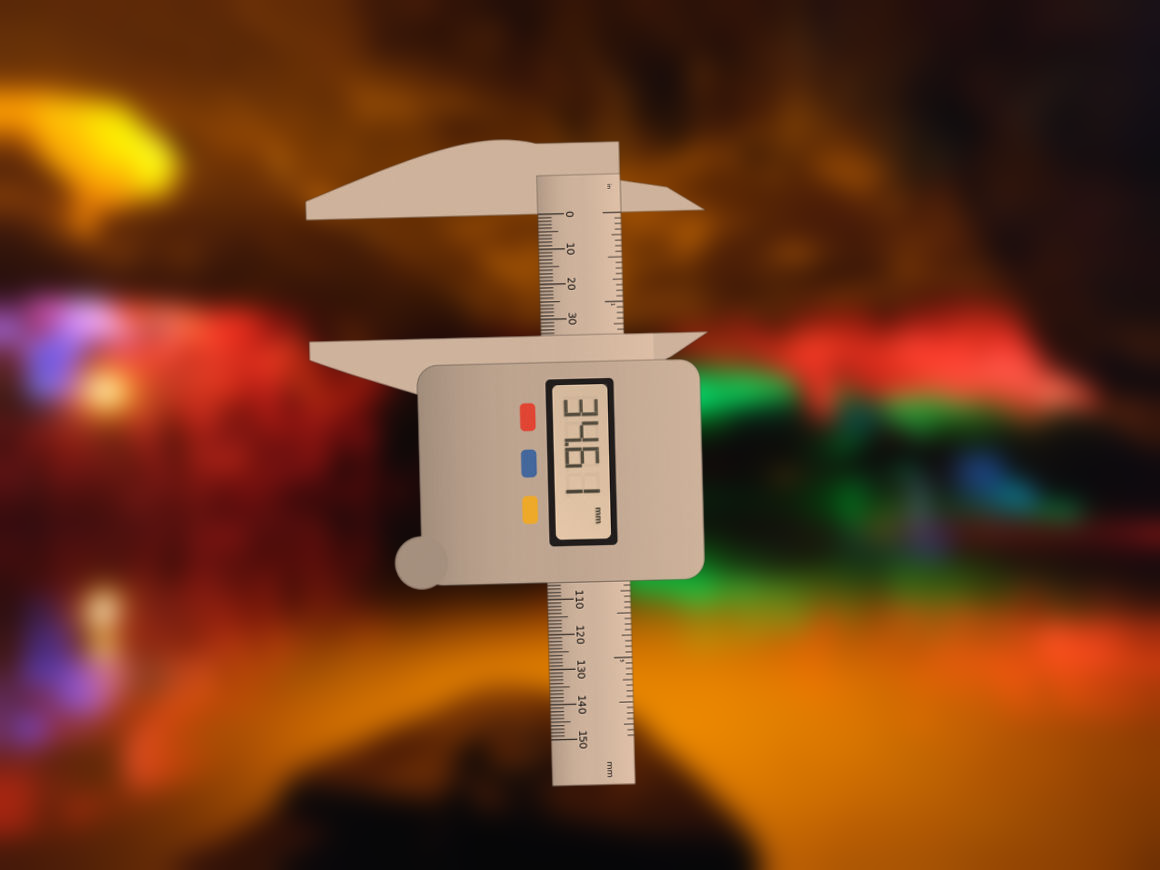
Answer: 34.61 mm
